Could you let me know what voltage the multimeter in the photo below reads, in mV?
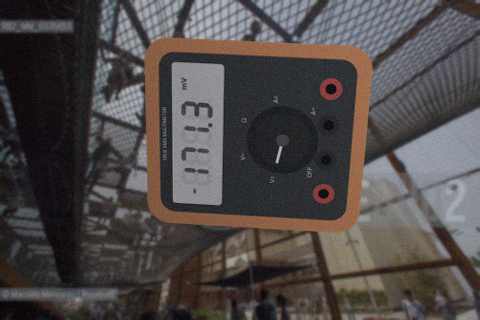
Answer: -171.3 mV
